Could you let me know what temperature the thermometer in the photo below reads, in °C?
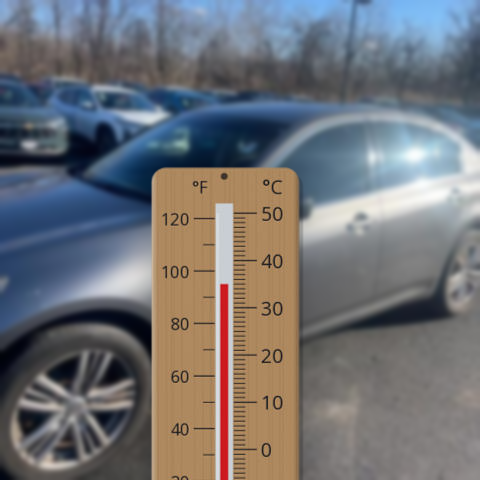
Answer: 35 °C
